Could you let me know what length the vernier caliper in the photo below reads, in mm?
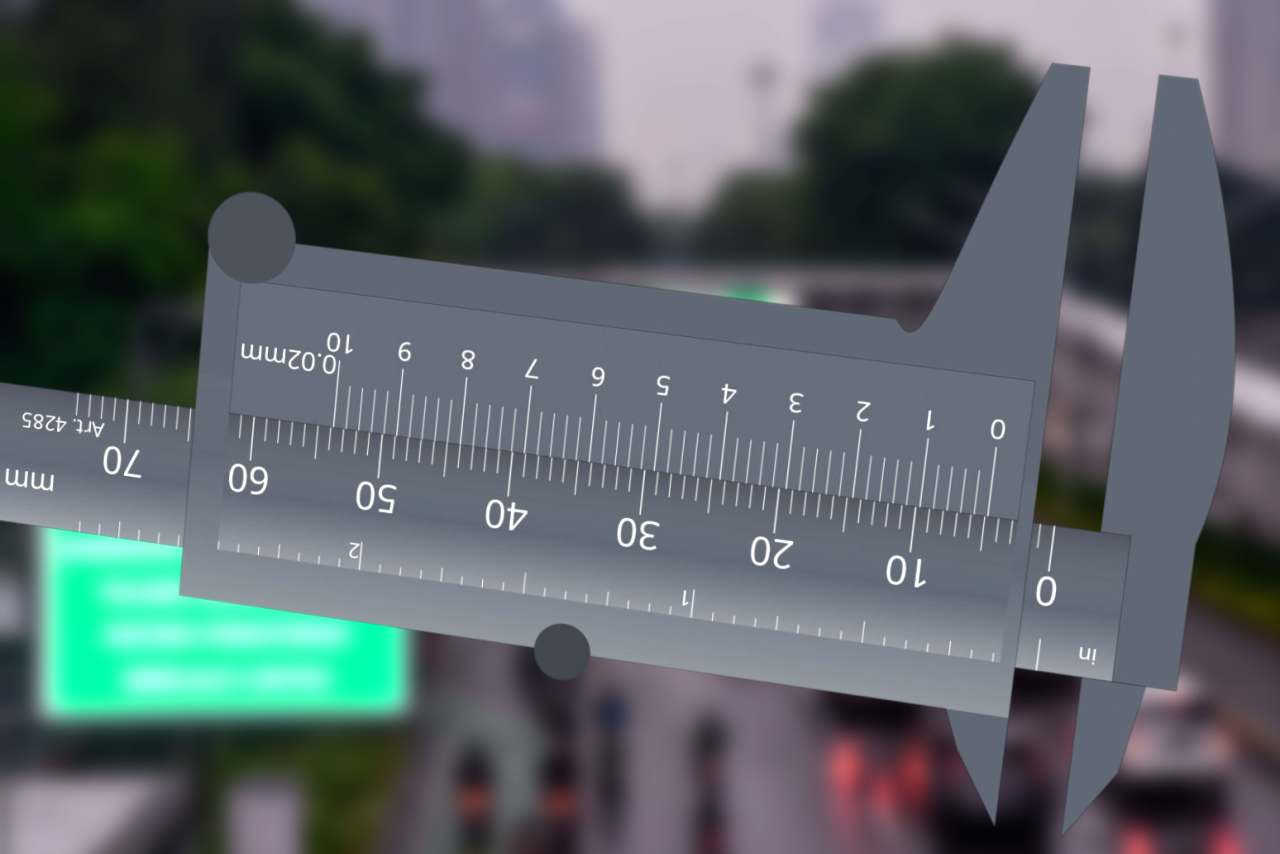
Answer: 4.8 mm
